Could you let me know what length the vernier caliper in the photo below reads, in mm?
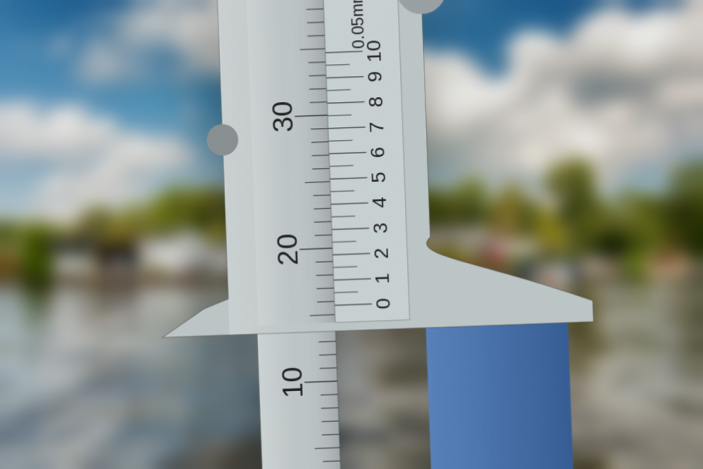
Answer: 15.7 mm
